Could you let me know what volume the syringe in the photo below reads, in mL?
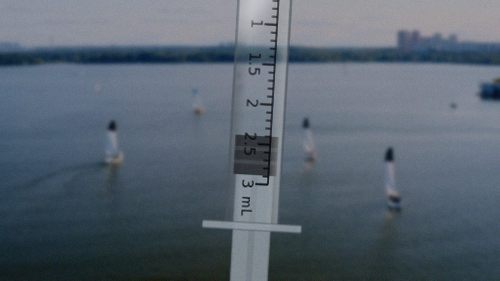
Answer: 2.4 mL
